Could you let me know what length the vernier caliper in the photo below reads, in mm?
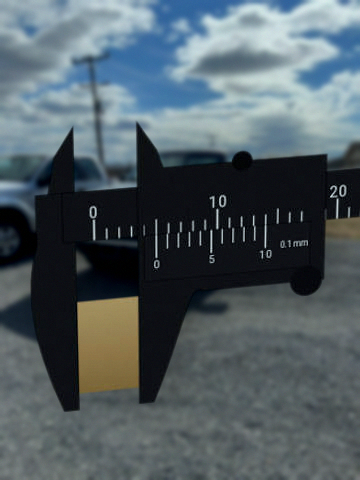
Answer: 5.0 mm
